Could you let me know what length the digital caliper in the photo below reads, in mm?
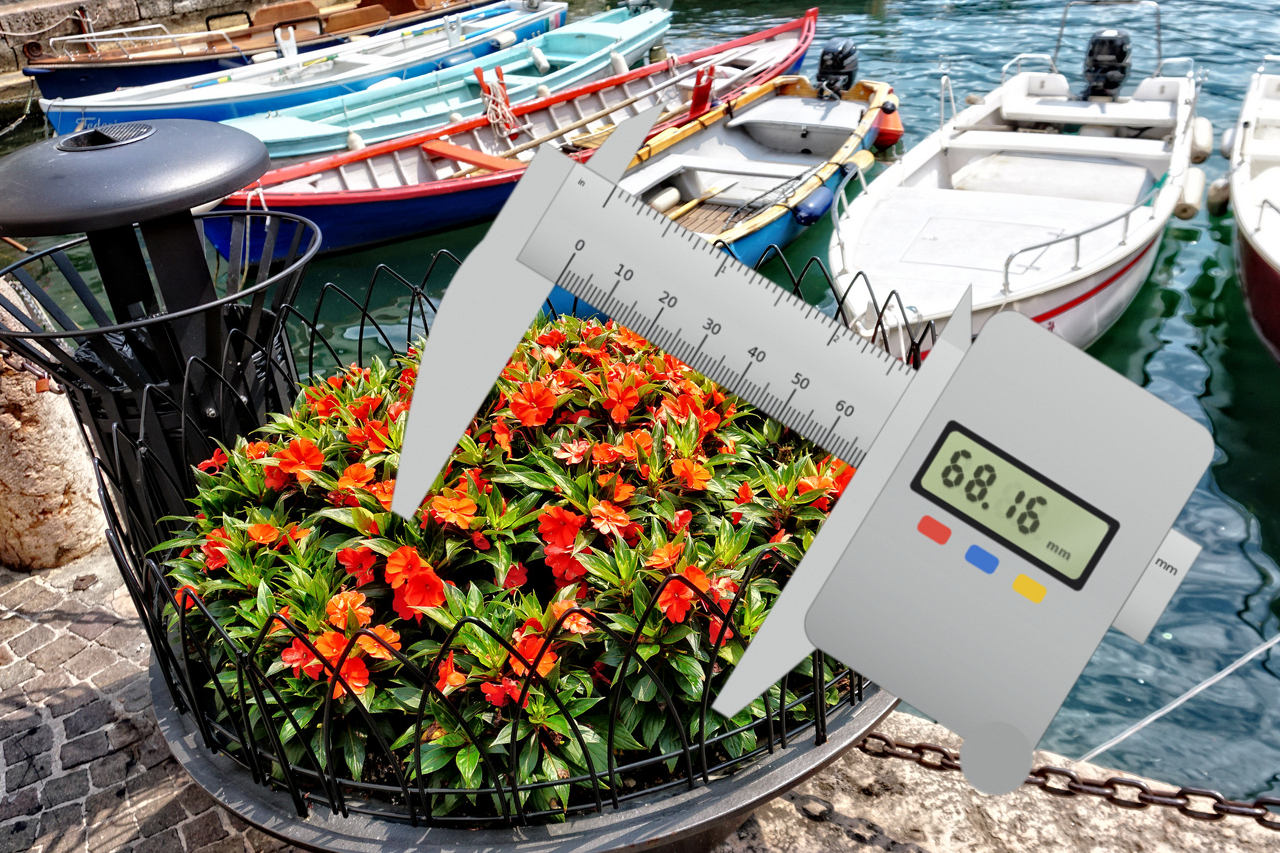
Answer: 68.16 mm
